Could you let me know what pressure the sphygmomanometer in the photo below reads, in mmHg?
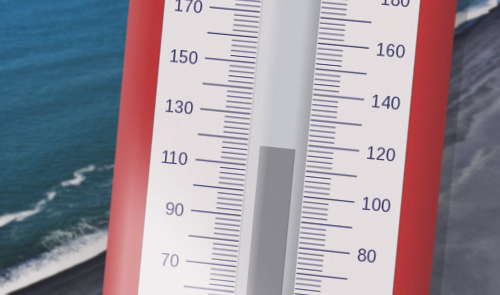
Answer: 118 mmHg
